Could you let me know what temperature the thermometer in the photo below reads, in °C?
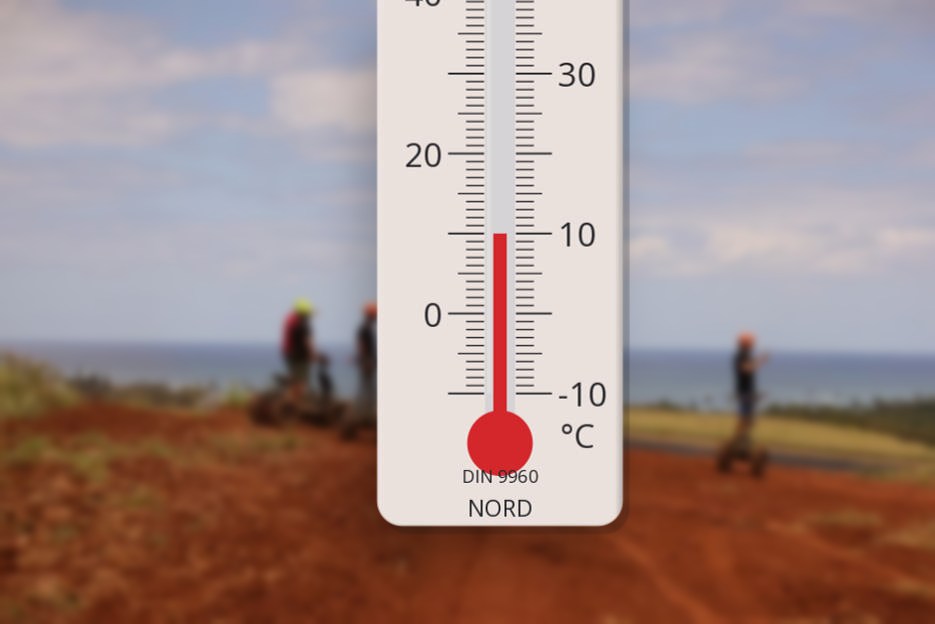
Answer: 10 °C
